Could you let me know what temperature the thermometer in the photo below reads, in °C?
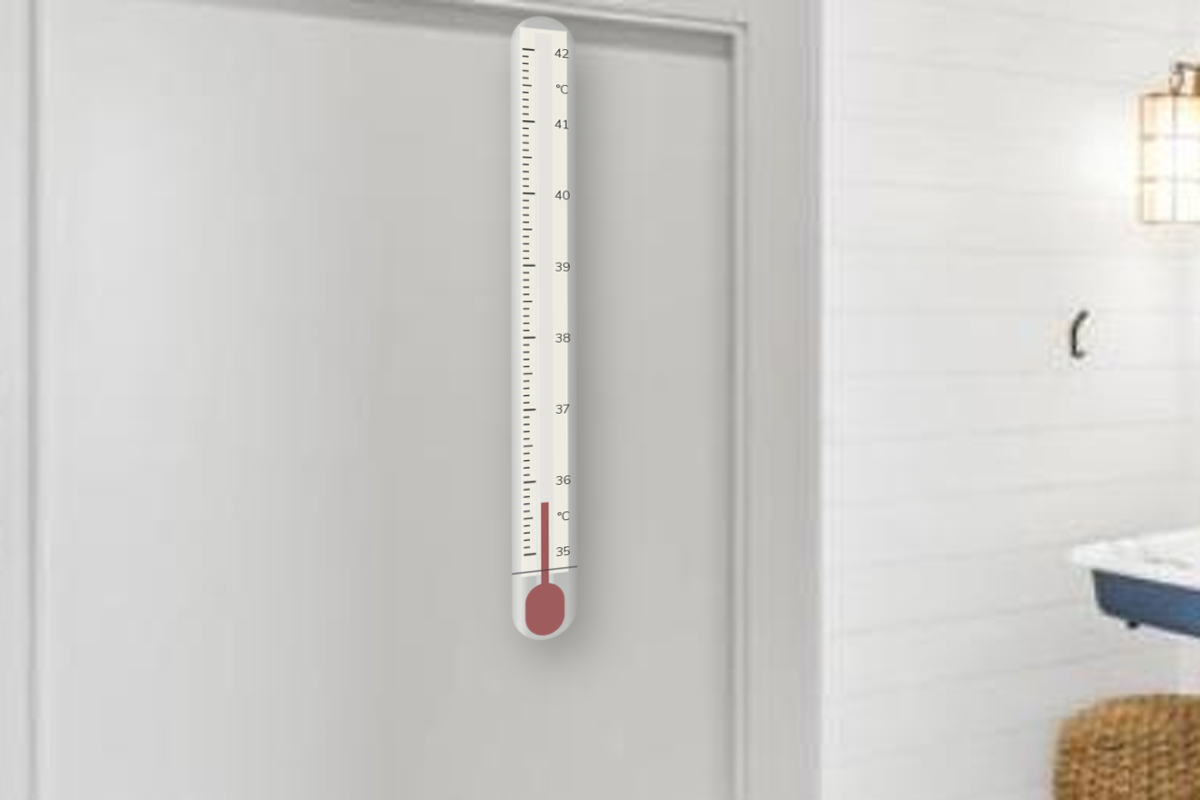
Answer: 35.7 °C
